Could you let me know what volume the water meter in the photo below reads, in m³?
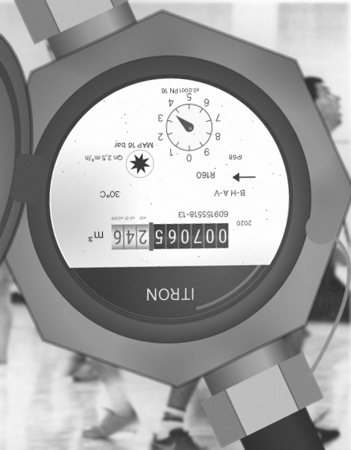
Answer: 7065.2463 m³
